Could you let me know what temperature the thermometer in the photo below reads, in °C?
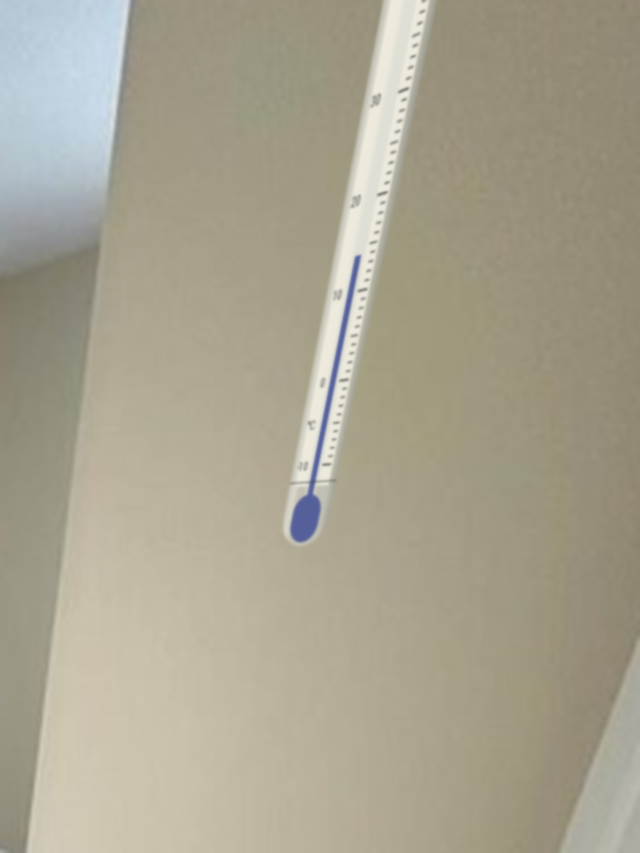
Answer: 14 °C
